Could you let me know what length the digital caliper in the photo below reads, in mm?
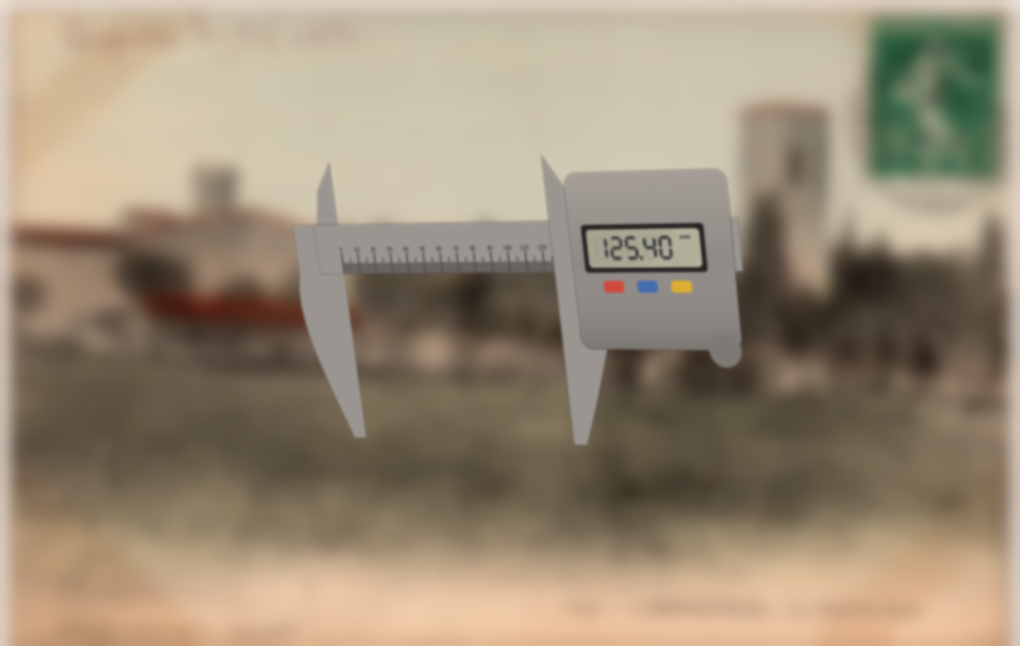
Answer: 125.40 mm
